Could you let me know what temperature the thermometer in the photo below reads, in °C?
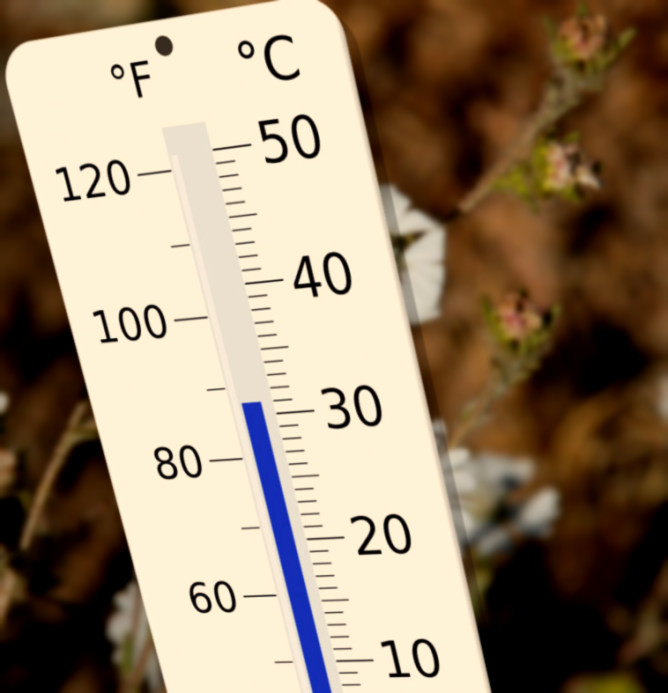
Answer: 31 °C
